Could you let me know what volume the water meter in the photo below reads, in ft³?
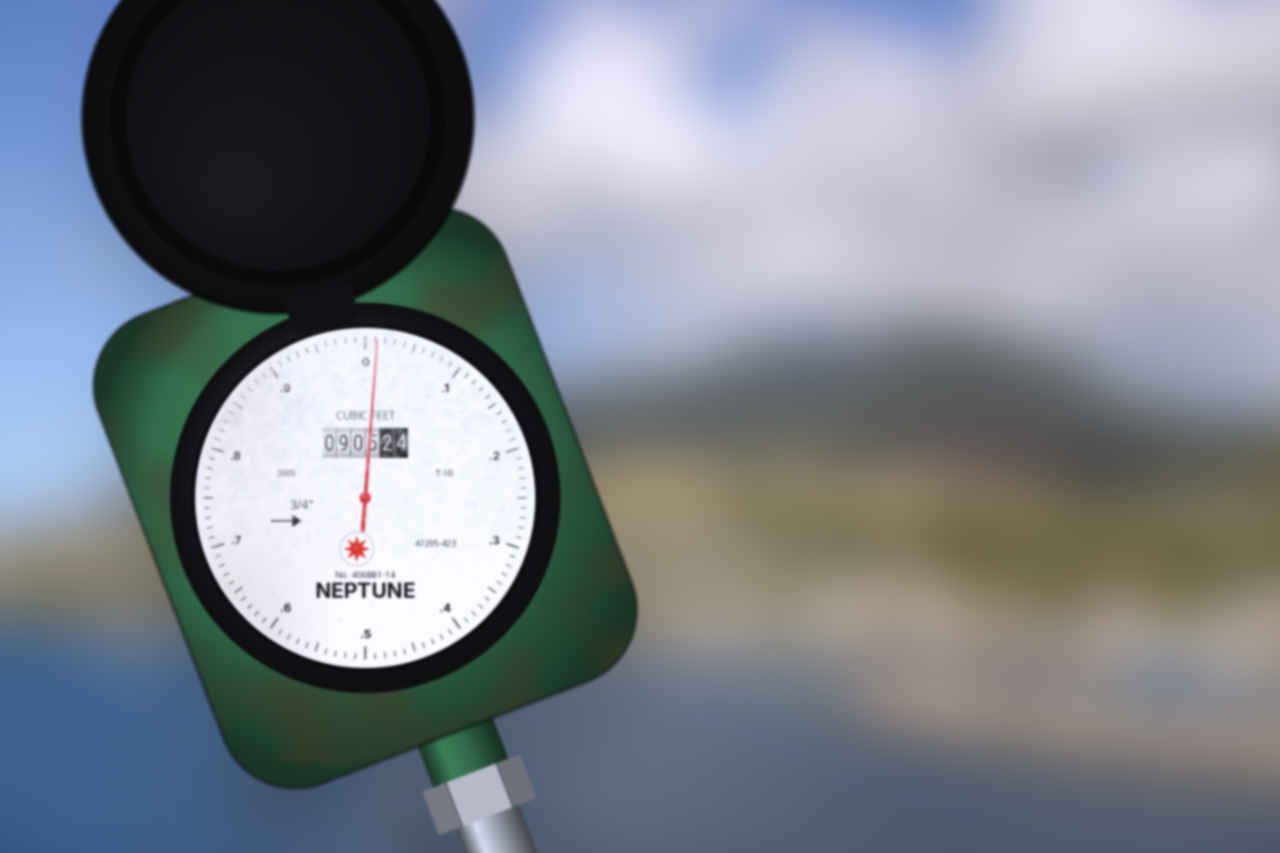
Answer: 90524.01 ft³
